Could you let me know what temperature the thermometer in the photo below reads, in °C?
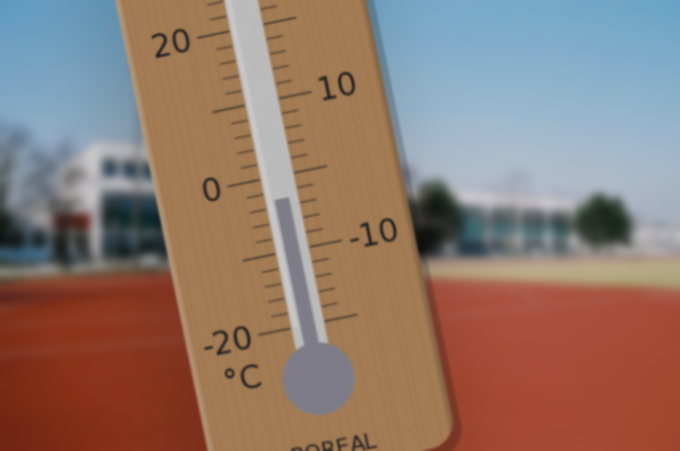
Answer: -3 °C
